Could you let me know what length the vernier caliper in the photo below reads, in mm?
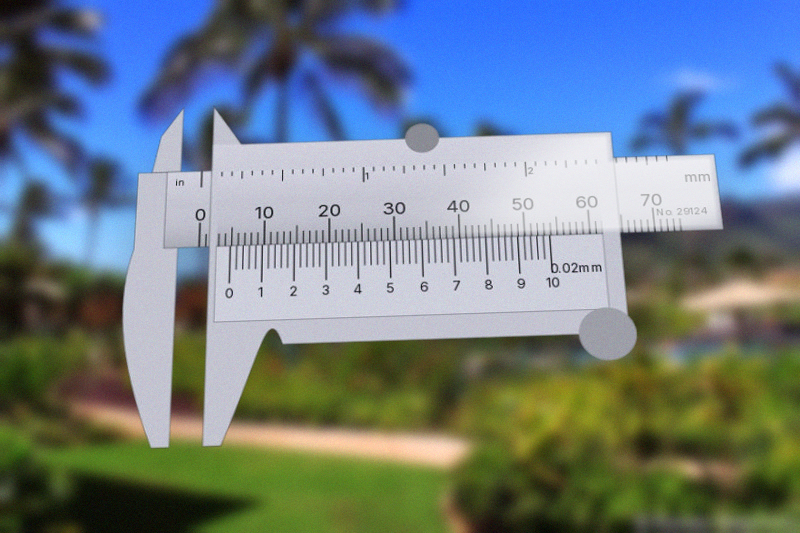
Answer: 4.8 mm
